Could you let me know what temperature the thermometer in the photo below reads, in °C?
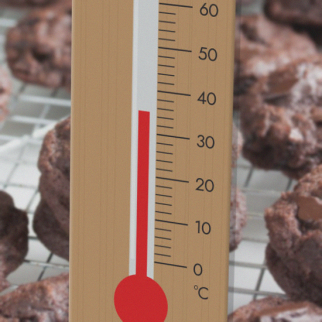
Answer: 35 °C
